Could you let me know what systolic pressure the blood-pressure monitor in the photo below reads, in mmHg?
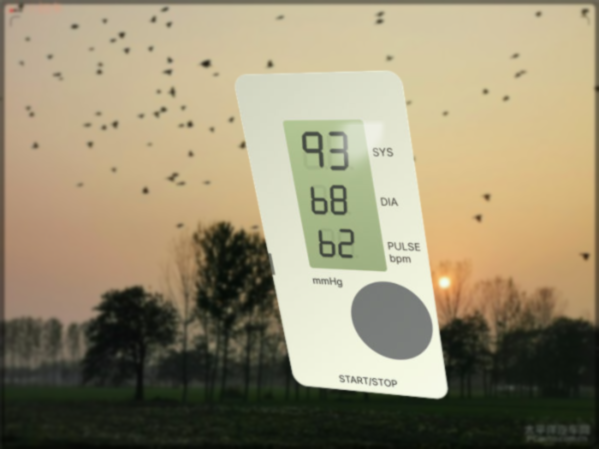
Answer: 93 mmHg
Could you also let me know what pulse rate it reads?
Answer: 62 bpm
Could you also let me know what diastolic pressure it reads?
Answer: 68 mmHg
